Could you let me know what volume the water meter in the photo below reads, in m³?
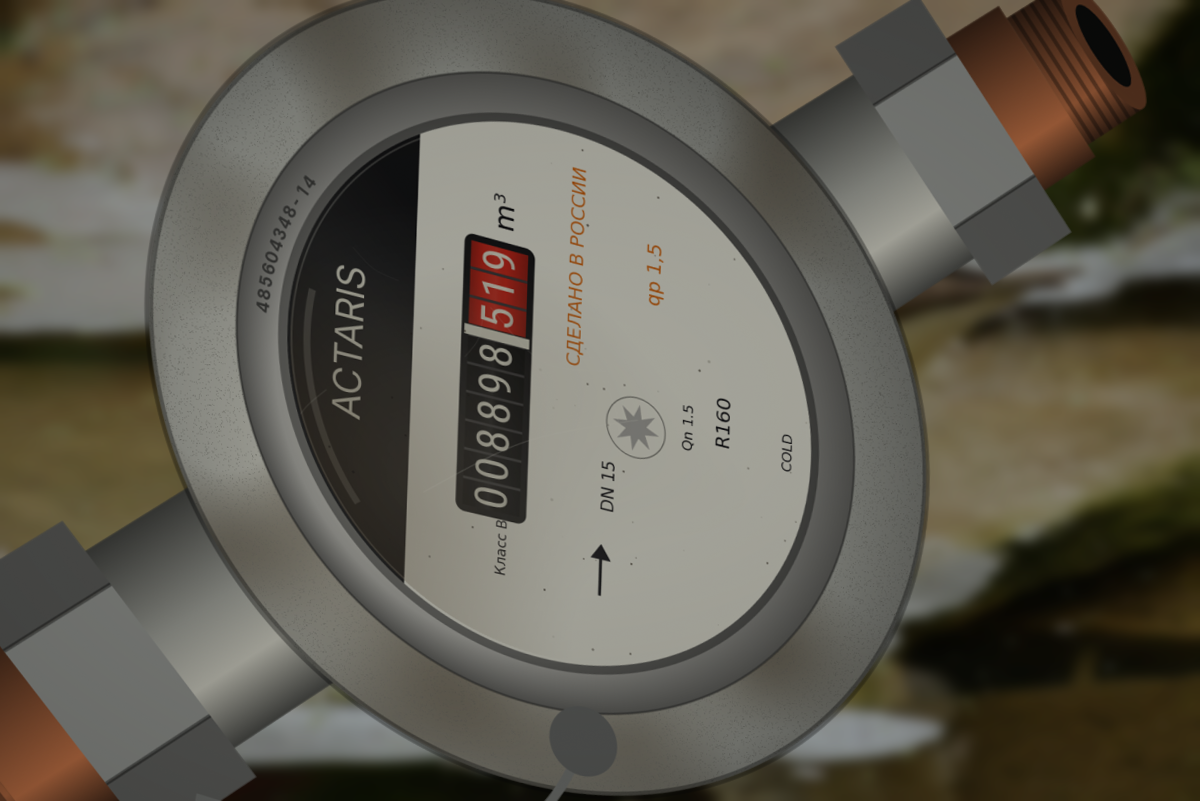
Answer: 8898.519 m³
